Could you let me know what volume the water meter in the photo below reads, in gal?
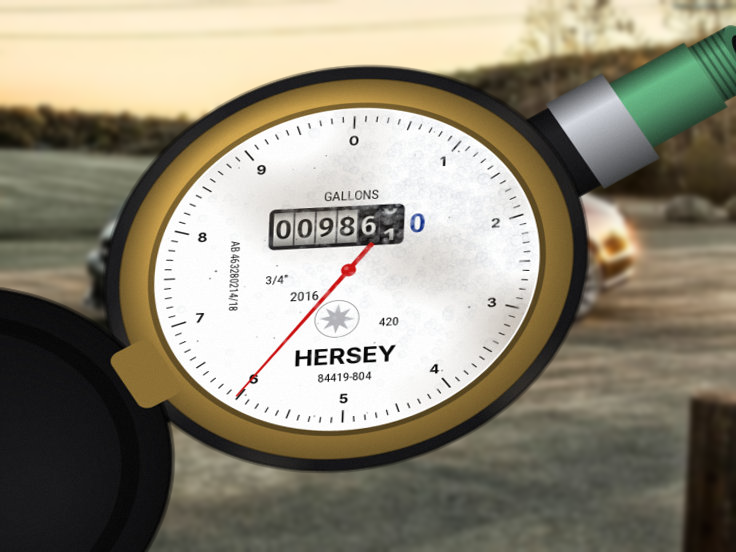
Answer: 98606.0 gal
